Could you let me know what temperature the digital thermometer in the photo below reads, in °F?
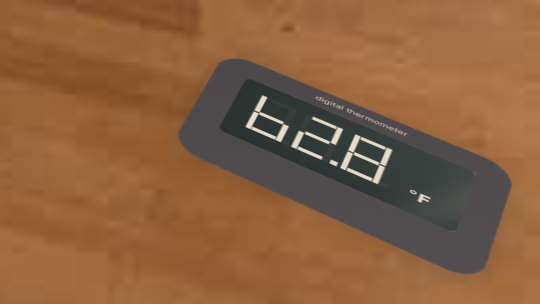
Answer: 62.8 °F
